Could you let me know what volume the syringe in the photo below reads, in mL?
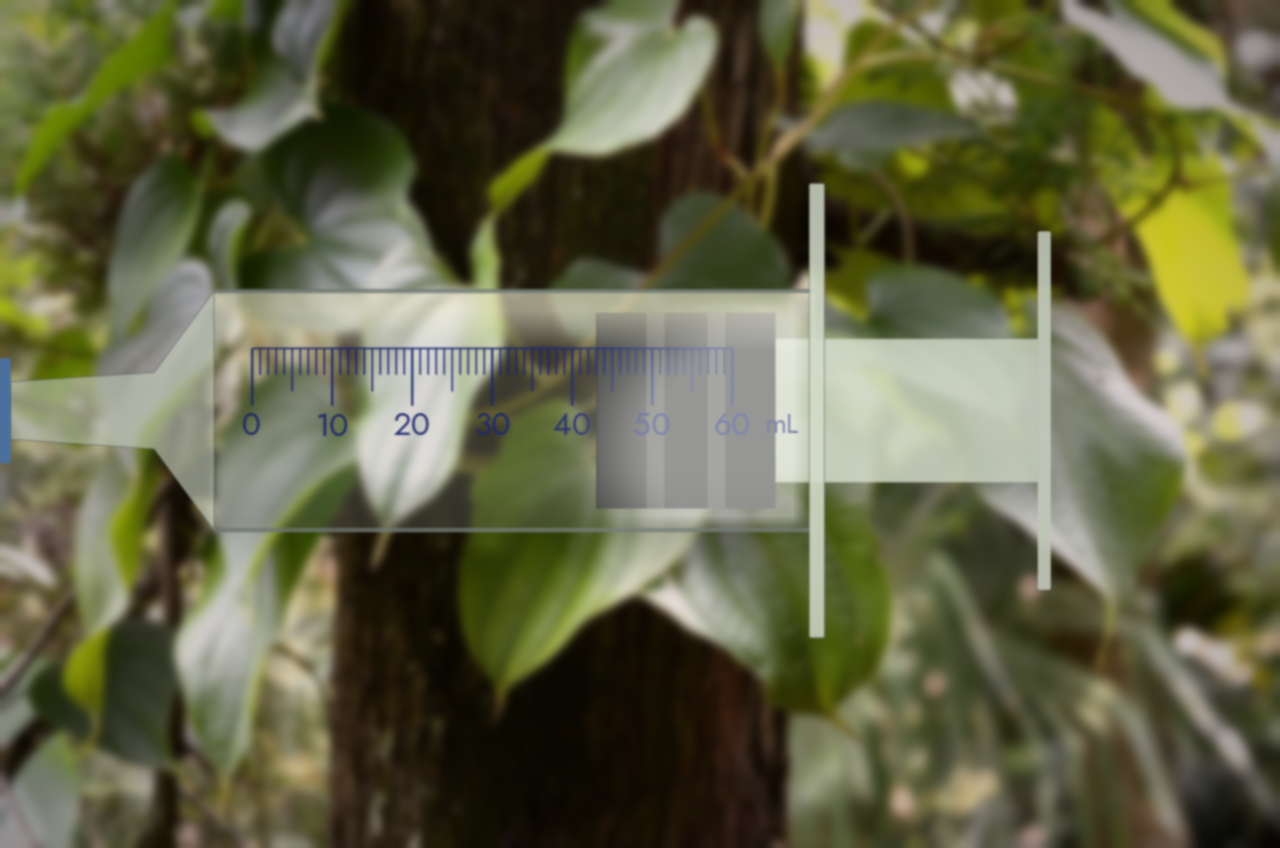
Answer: 43 mL
